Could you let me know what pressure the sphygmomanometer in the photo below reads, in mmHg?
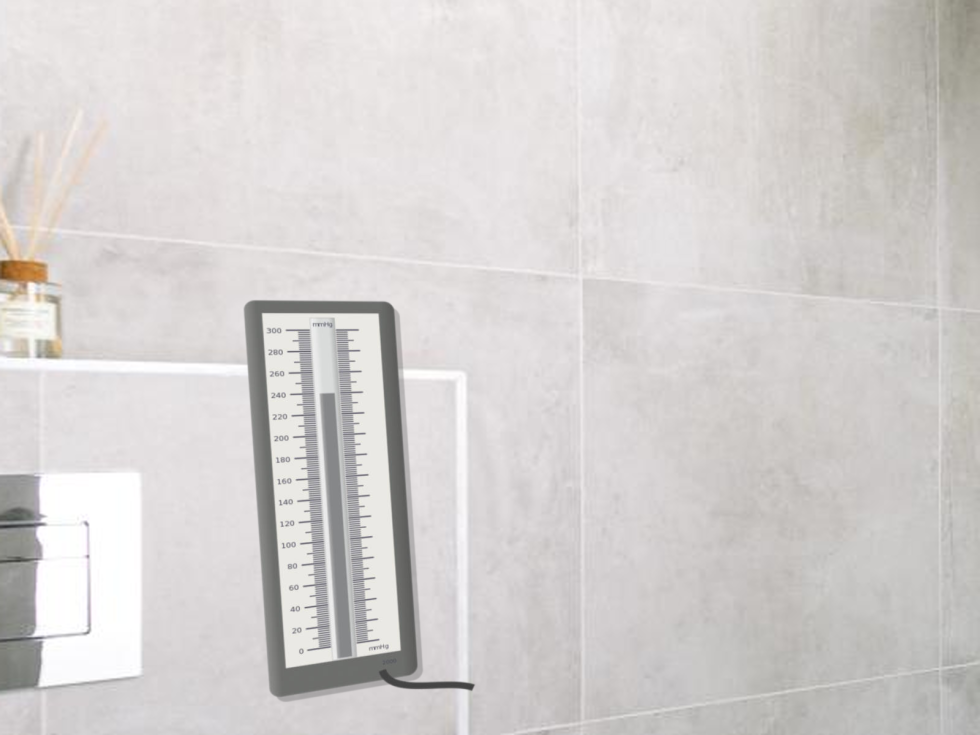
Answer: 240 mmHg
